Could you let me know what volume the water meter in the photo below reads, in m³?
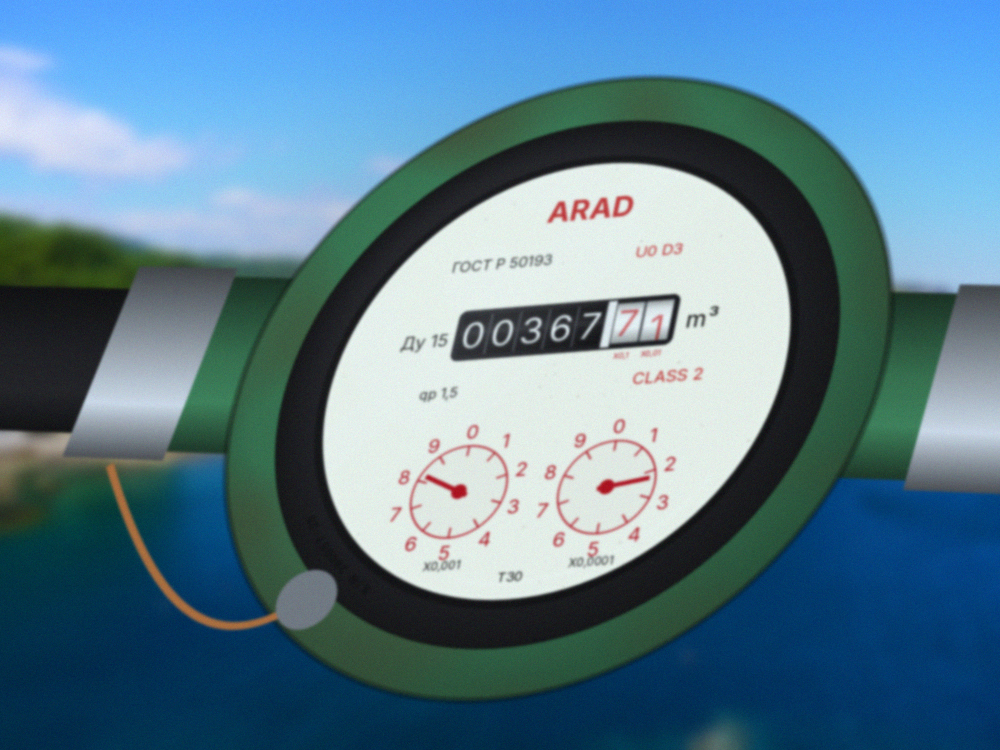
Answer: 367.7082 m³
